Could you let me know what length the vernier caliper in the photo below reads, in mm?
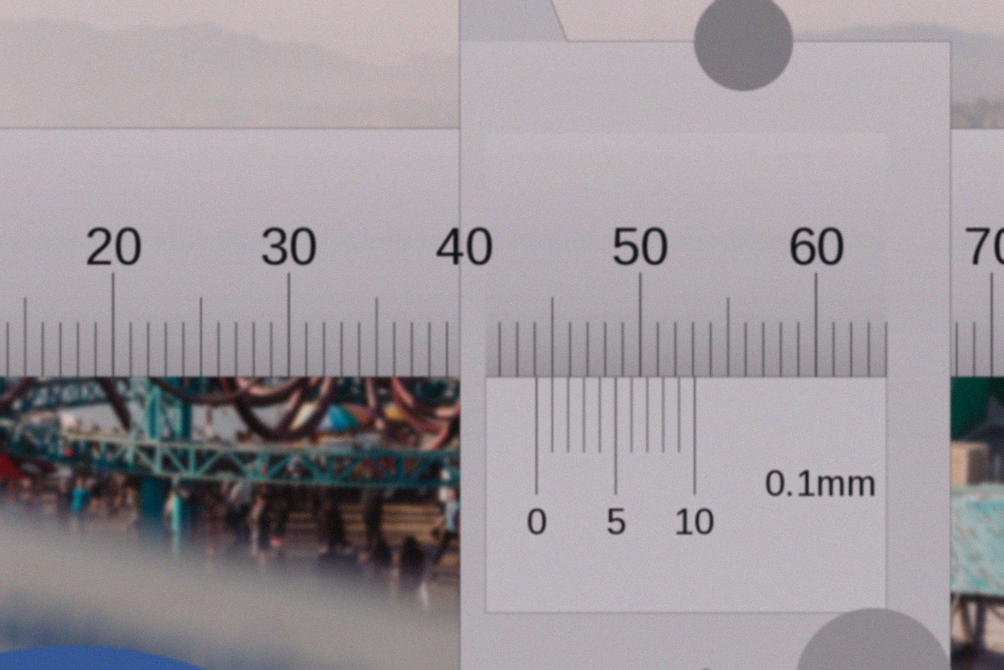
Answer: 44.1 mm
